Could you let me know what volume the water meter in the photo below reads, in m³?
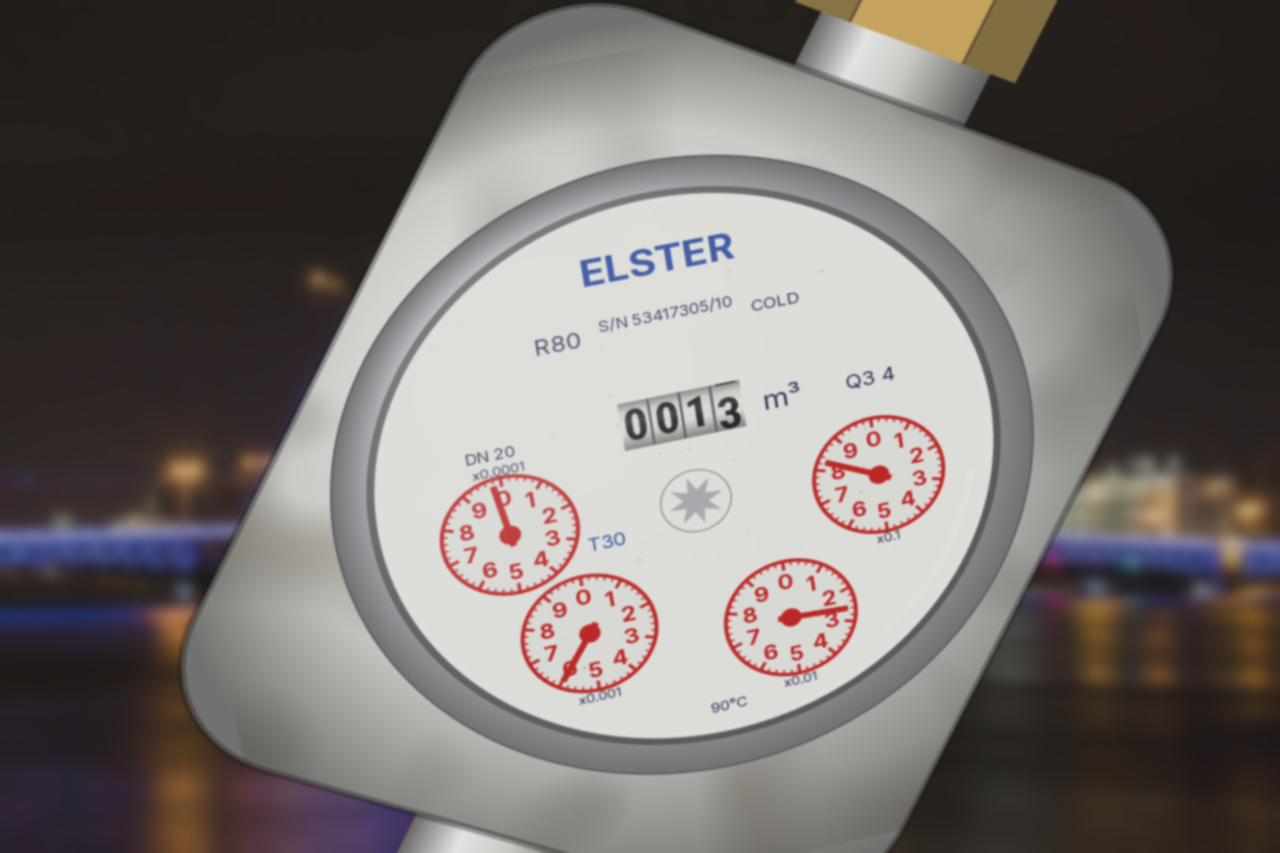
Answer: 12.8259 m³
